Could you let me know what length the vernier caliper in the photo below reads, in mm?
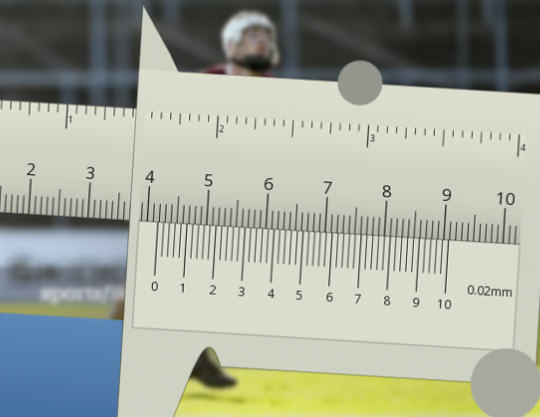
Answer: 41.8 mm
